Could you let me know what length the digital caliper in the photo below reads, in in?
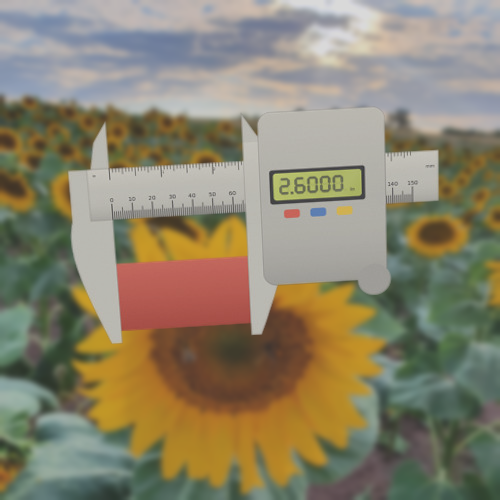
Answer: 2.6000 in
